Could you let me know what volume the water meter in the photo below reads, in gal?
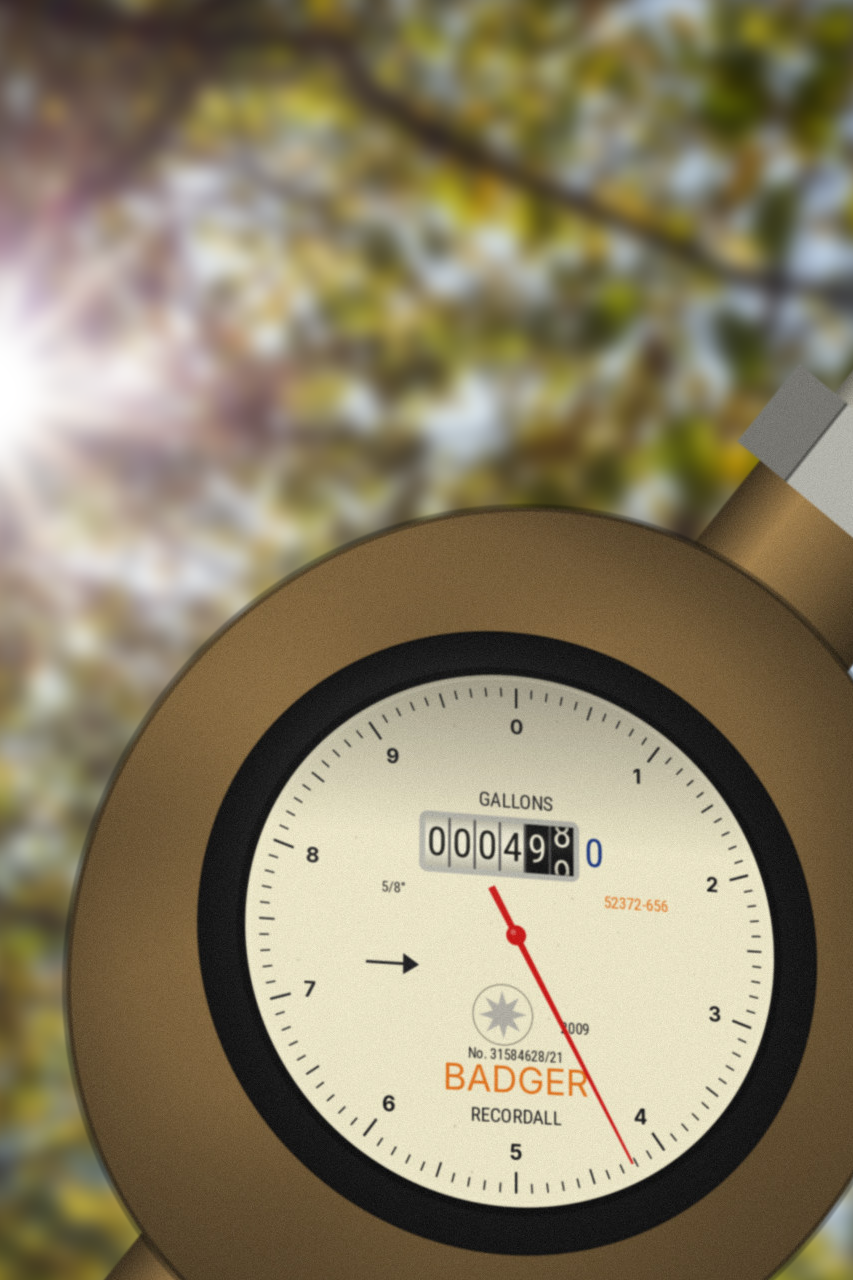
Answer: 4984.2 gal
